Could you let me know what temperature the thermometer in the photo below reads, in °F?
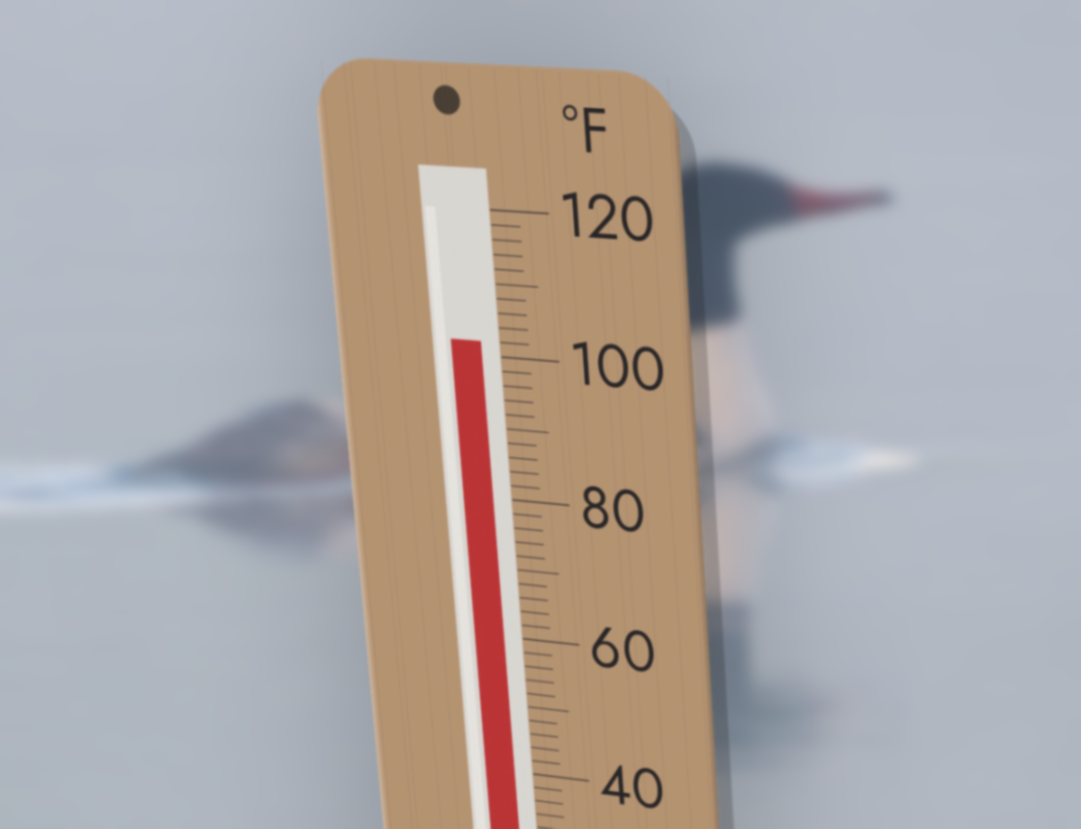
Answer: 102 °F
